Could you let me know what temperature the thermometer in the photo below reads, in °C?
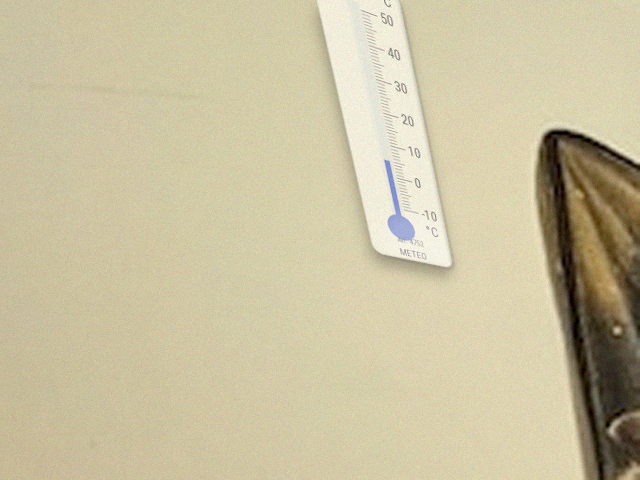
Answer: 5 °C
